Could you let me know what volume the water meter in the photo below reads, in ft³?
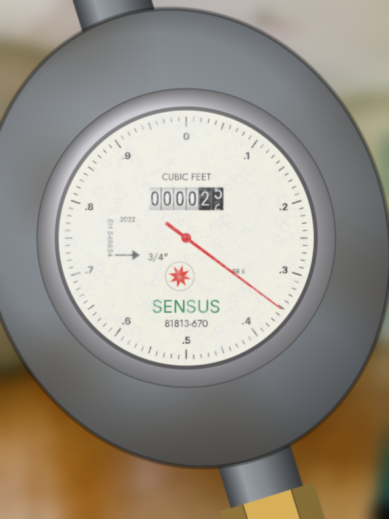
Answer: 25.35 ft³
